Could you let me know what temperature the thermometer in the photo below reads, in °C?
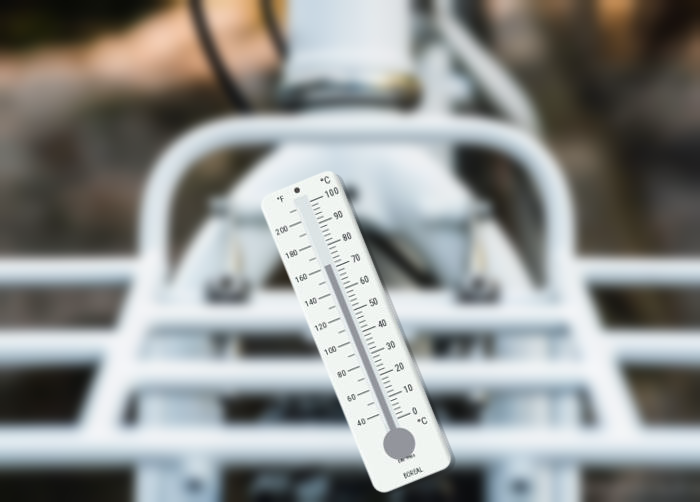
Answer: 72 °C
